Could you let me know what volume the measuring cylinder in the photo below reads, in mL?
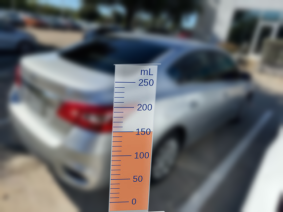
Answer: 150 mL
